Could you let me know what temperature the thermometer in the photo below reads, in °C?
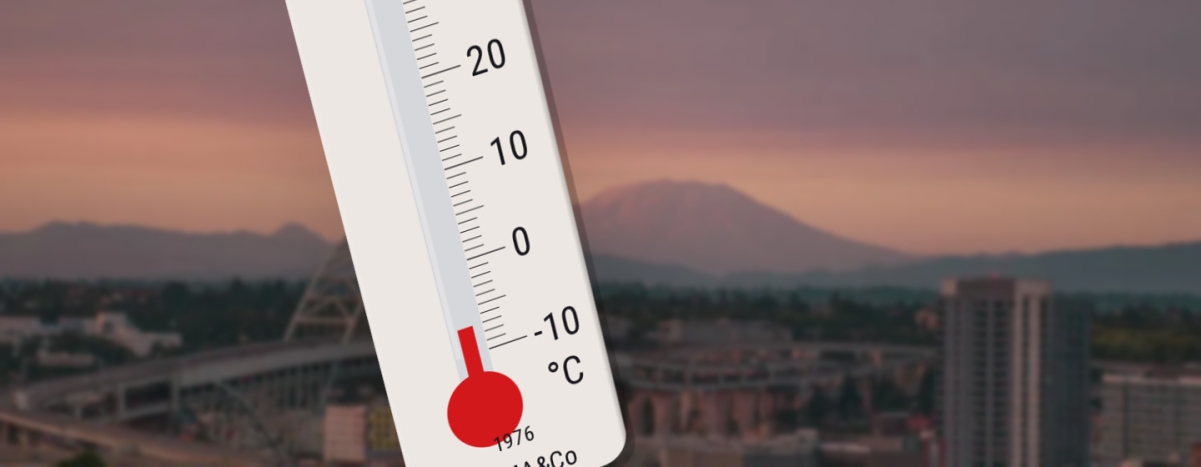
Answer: -7 °C
